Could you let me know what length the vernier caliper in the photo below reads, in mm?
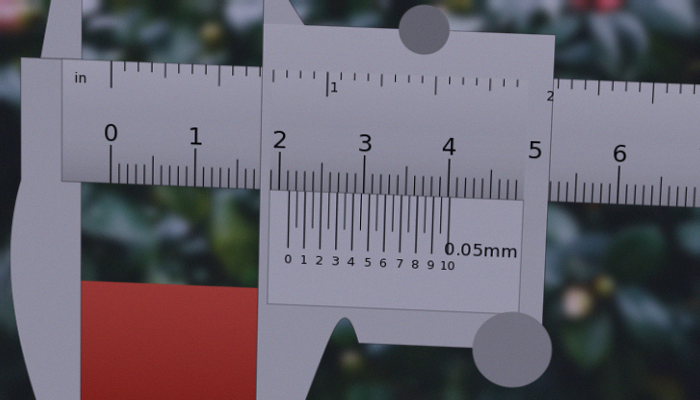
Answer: 21.2 mm
